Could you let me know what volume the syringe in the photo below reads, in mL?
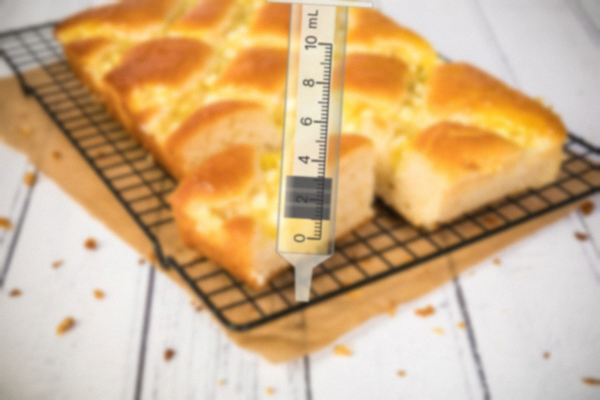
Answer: 1 mL
